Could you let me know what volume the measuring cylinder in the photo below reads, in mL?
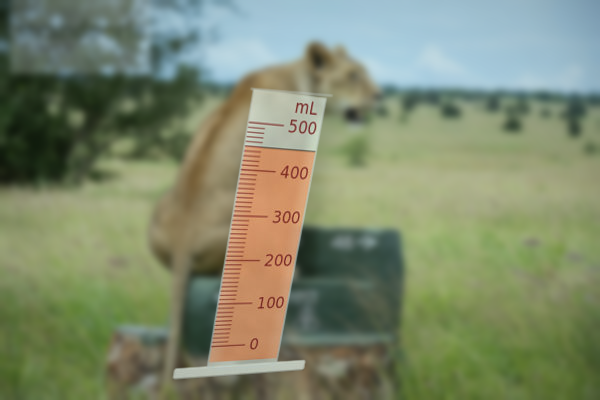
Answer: 450 mL
